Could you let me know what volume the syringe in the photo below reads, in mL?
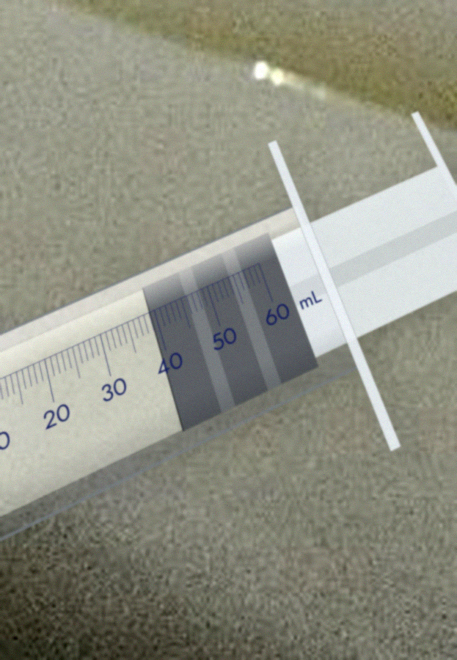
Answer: 39 mL
